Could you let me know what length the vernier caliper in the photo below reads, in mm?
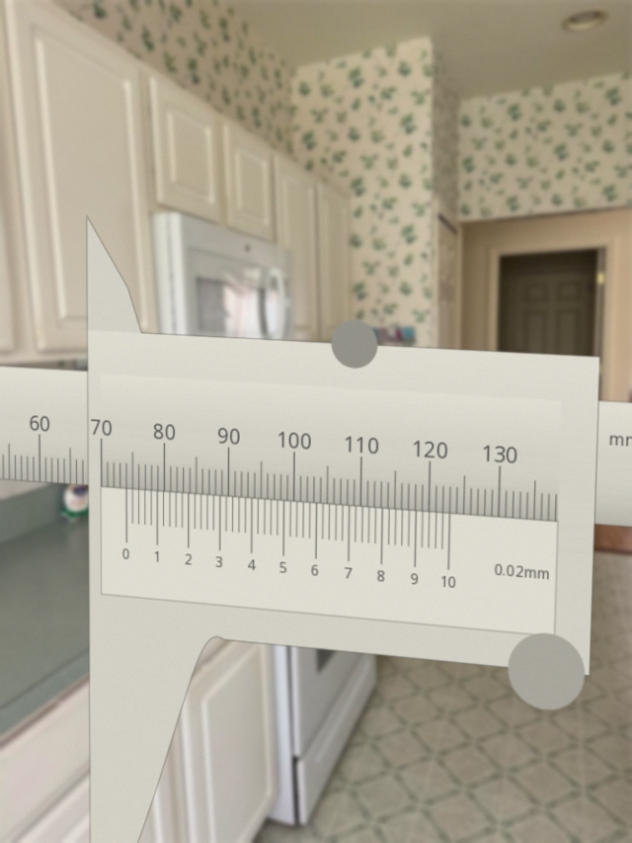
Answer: 74.0 mm
